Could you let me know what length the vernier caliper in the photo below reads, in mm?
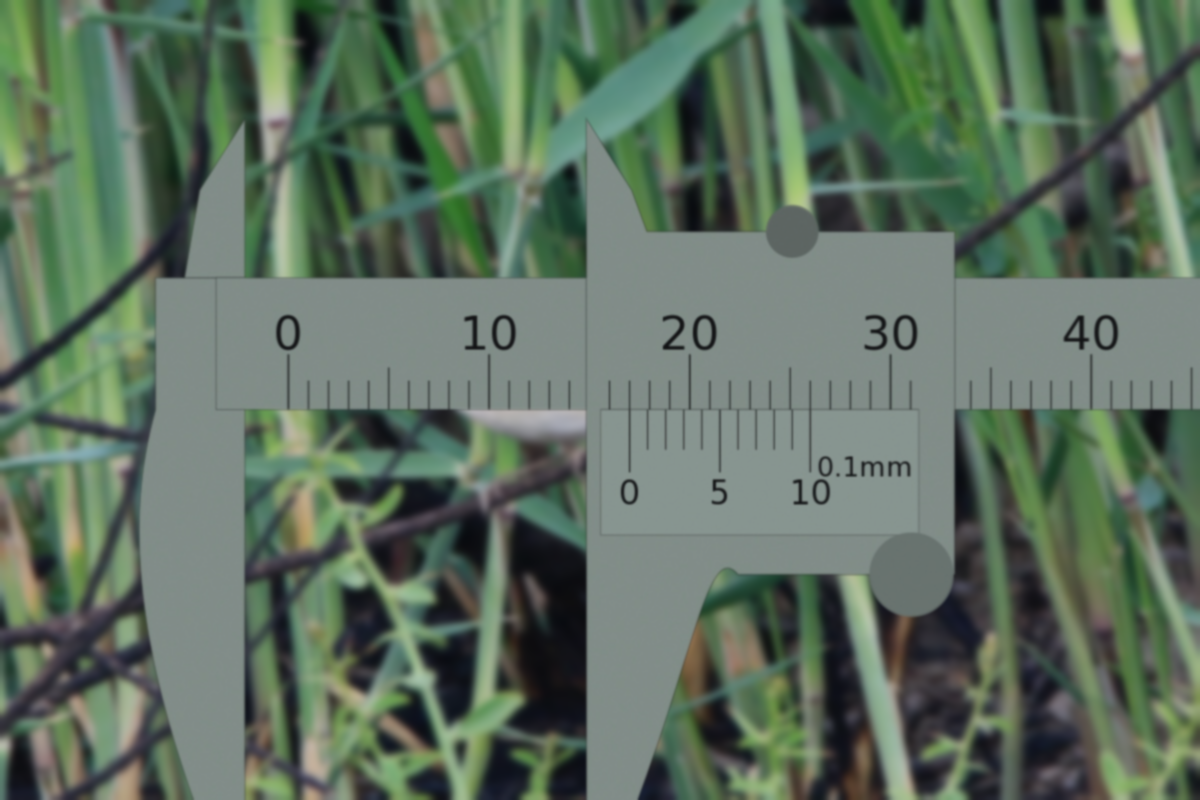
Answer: 17.0 mm
